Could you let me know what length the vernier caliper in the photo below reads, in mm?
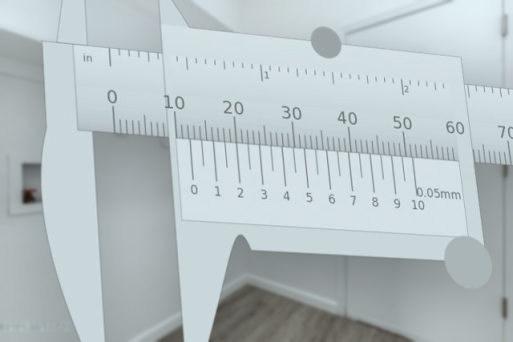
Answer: 12.2 mm
